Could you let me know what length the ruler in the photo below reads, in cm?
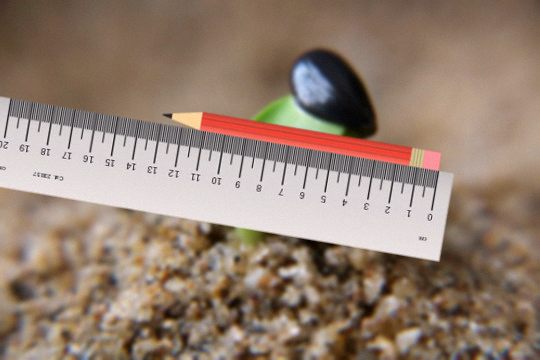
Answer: 13 cm
